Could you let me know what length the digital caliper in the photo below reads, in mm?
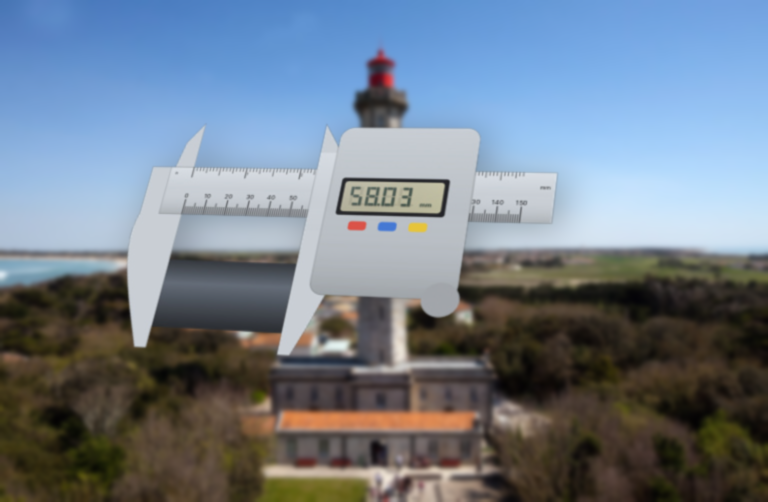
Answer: 58.03 mm
